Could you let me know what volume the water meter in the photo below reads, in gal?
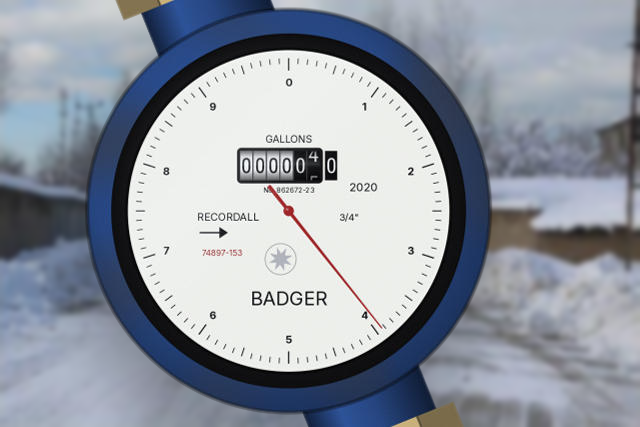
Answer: 43.9 gal
